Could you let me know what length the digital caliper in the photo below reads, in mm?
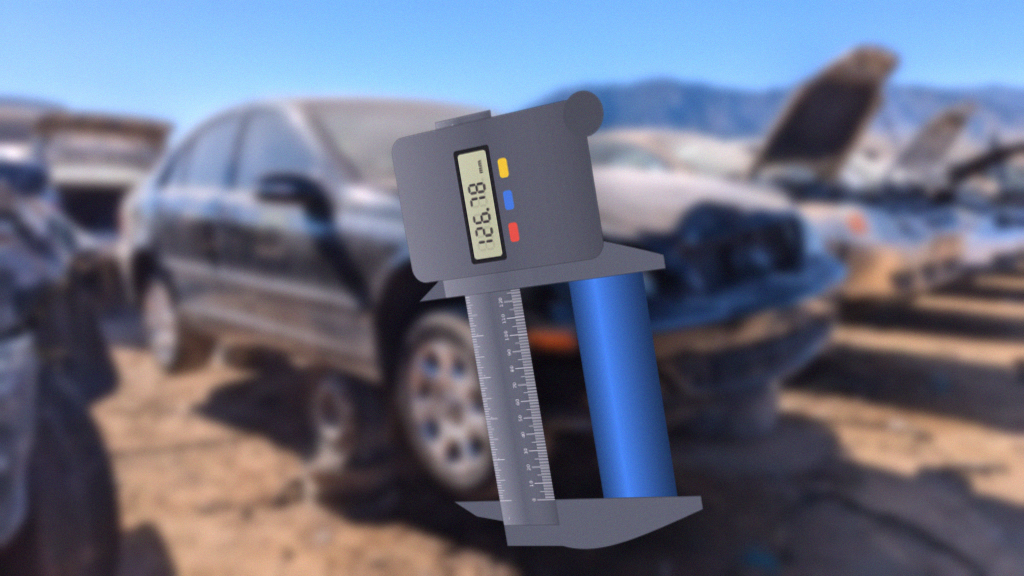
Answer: 126.78 mm
